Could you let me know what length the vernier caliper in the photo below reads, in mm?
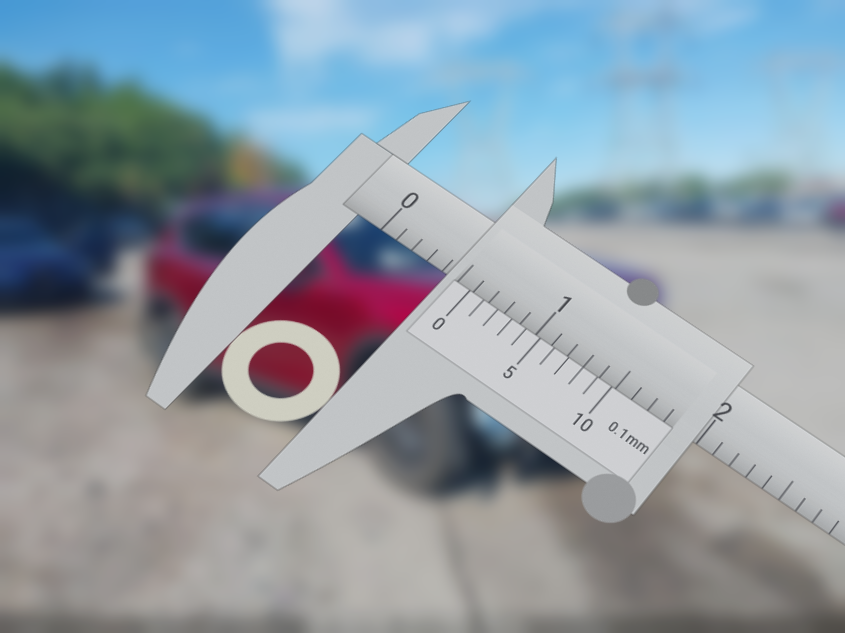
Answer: 5.8 mm
